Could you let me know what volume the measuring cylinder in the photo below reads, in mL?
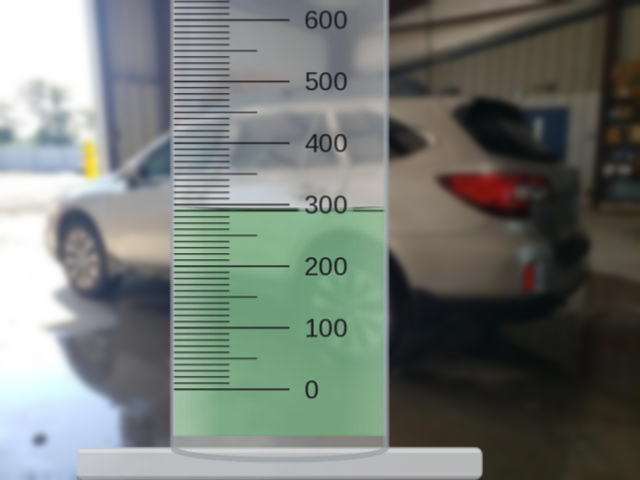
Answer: 290 mL
